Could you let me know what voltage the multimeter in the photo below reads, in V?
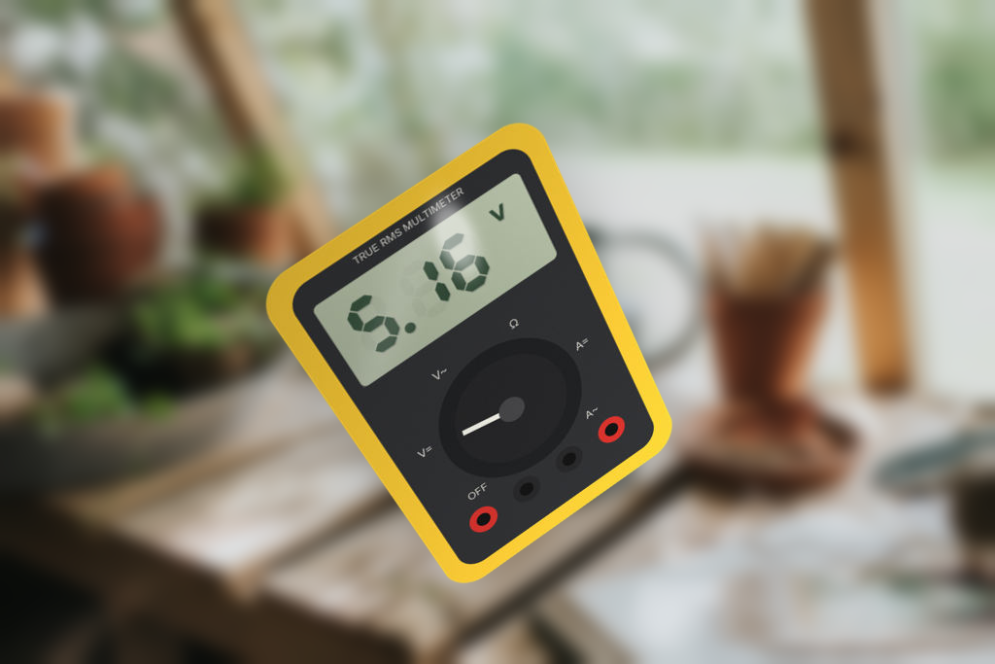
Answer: 5.16 V
